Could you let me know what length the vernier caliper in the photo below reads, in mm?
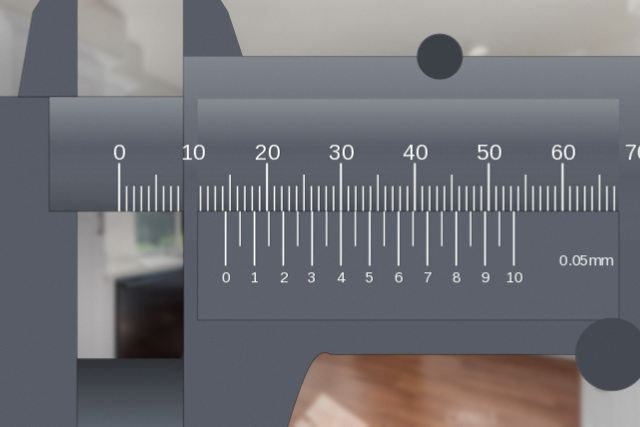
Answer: 14.4 mm
